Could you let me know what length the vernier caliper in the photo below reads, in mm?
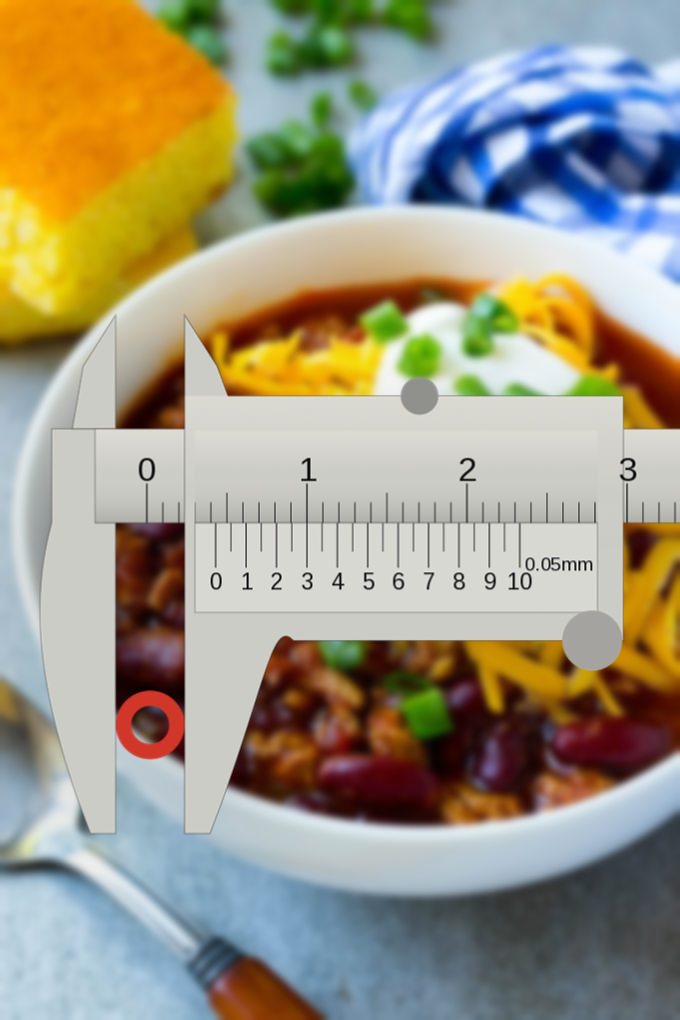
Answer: 4.3 mm
